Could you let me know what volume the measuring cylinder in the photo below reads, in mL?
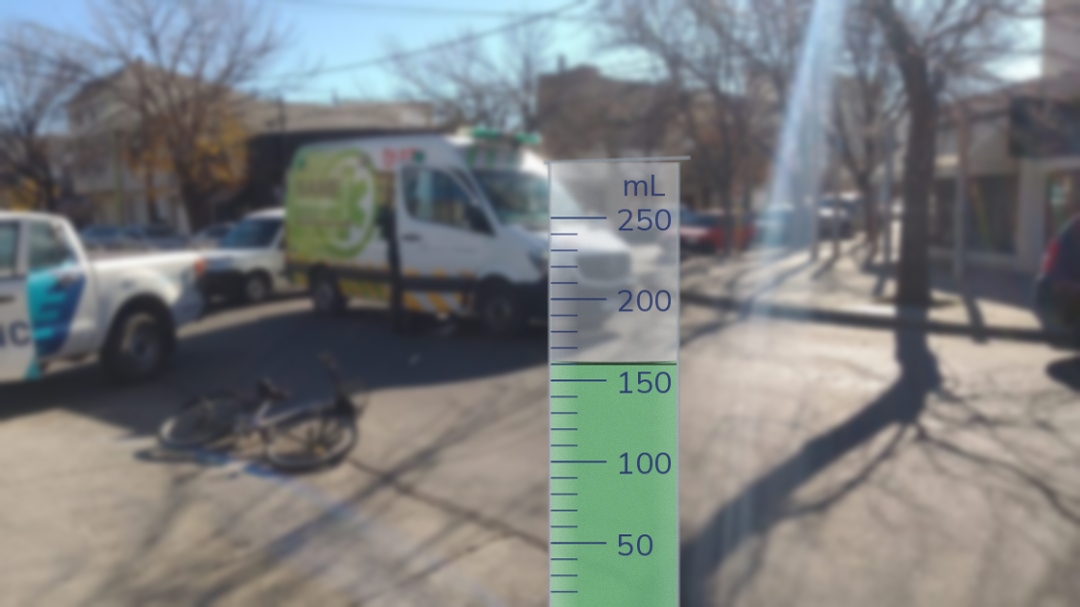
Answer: 160 mL
